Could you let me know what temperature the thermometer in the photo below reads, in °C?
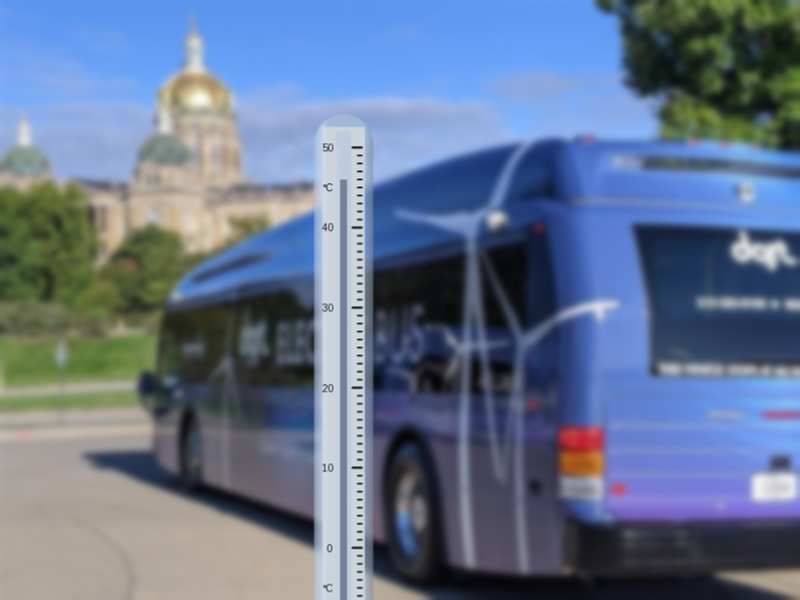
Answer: 46 °C
